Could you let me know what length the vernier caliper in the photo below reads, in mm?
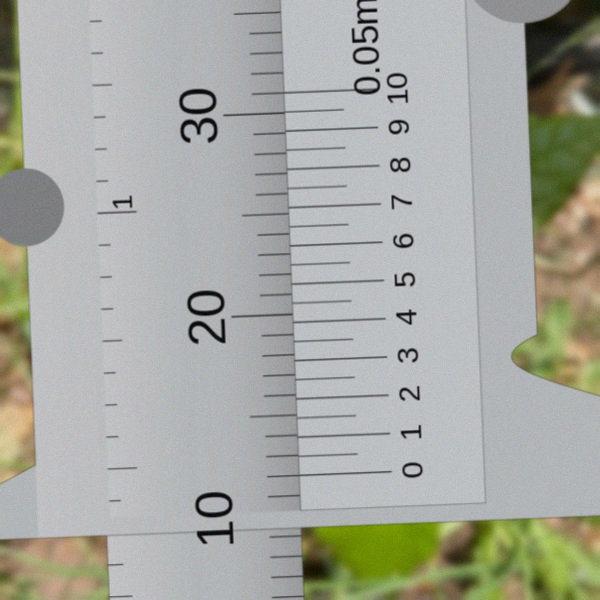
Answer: 12.0 mm
